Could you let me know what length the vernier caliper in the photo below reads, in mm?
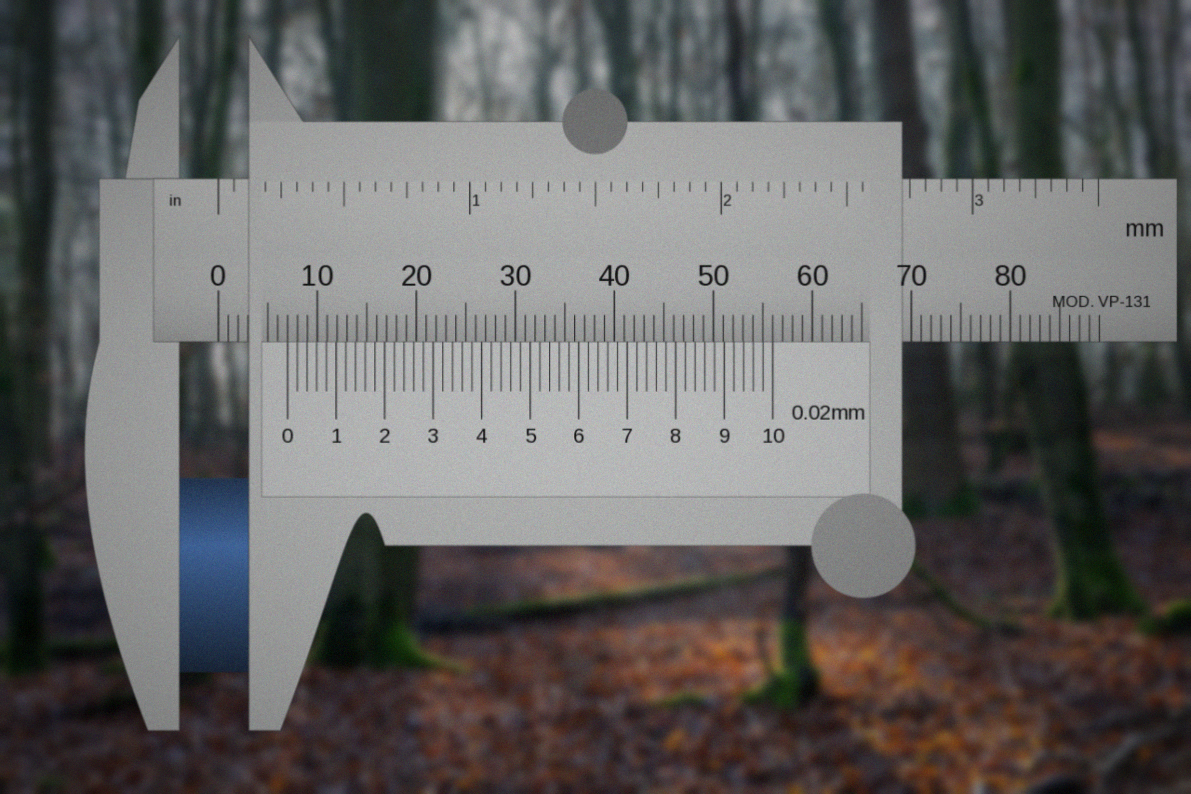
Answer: 7.0 mm
